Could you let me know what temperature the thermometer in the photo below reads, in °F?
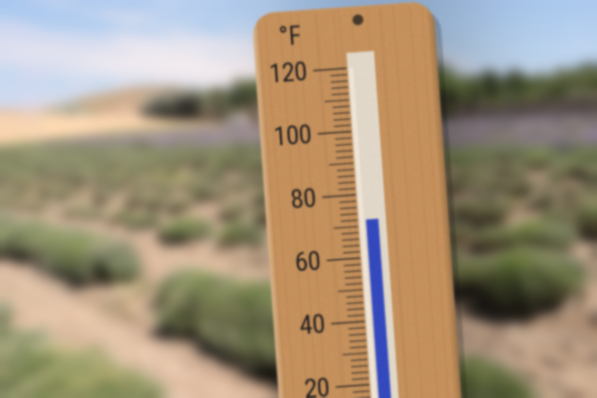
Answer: 72 °F
